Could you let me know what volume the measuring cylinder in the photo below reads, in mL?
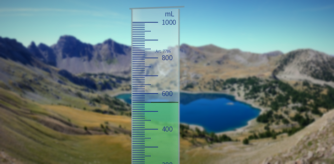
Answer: 550 mL
